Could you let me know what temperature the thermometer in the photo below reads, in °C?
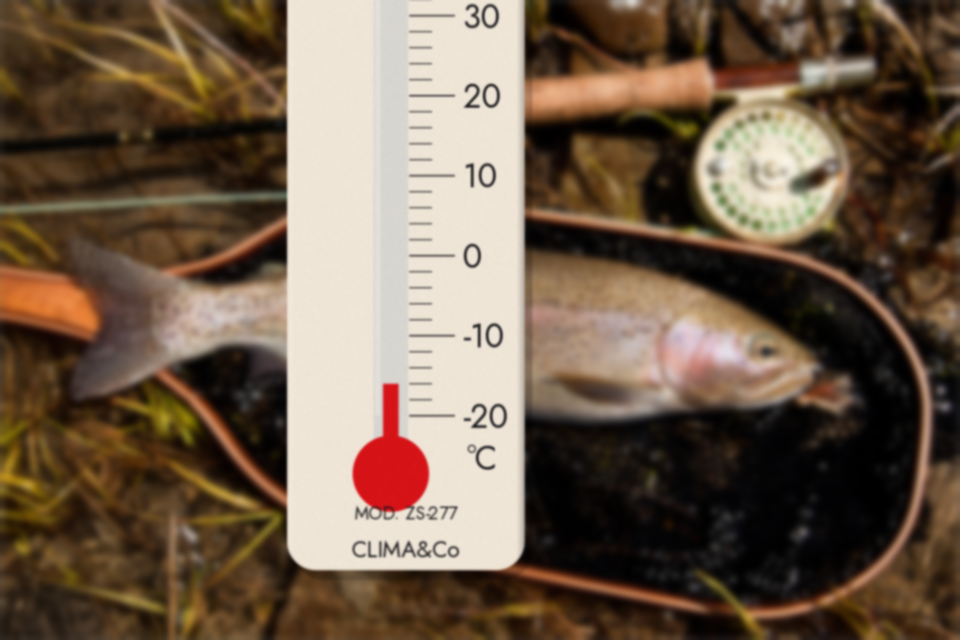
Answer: -16 °C
